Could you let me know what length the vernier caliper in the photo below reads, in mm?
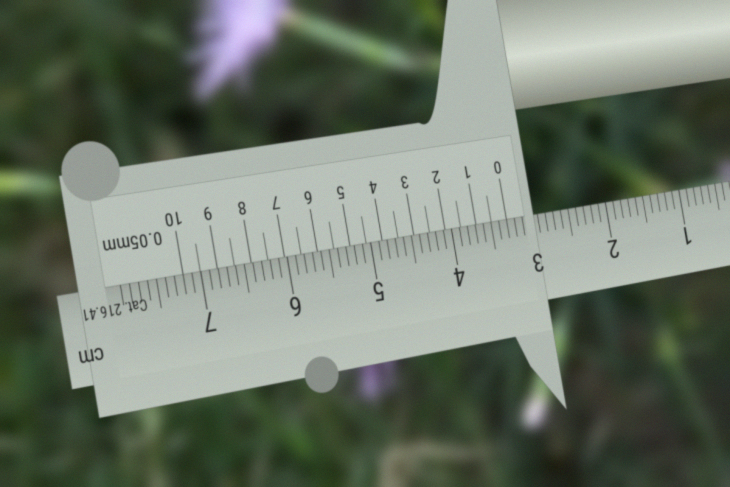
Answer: 33.0 mm
